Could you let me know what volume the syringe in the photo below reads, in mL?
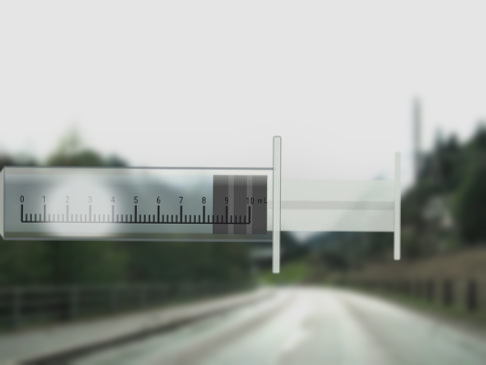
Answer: 8.4 mL
